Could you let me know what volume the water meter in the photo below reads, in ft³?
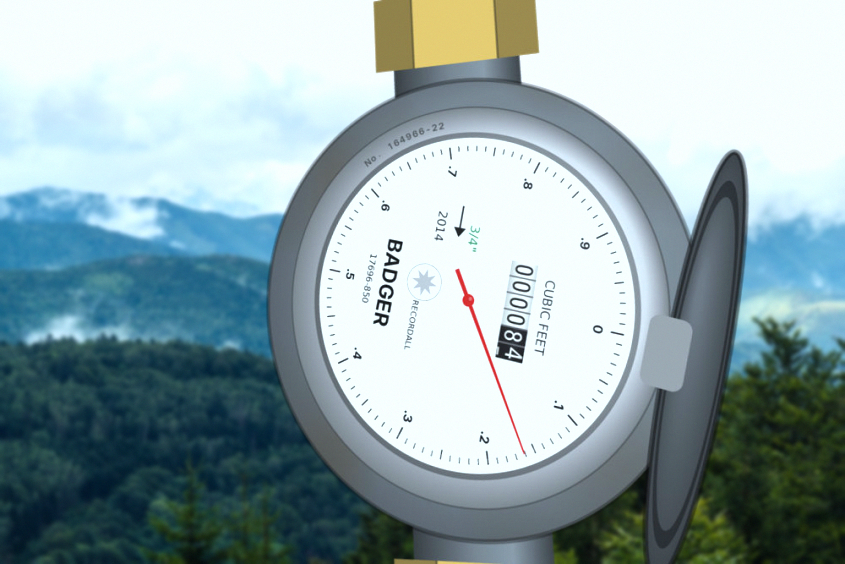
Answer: 84.16 ft³
